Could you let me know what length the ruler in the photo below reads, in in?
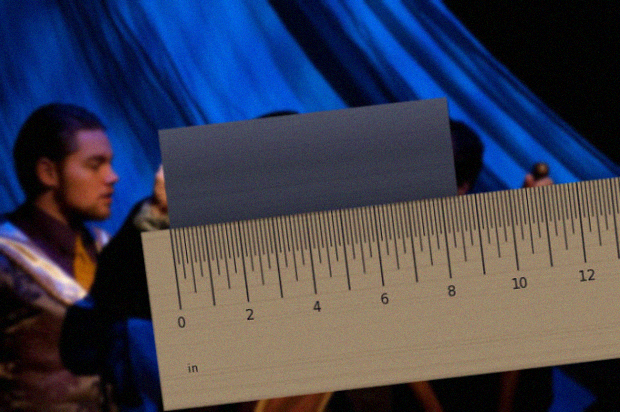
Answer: 8.5 in
